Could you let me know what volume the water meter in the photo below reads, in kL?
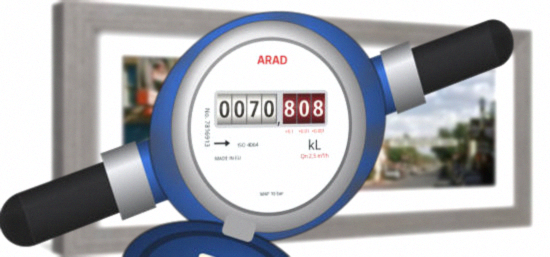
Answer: 70.808 kL
